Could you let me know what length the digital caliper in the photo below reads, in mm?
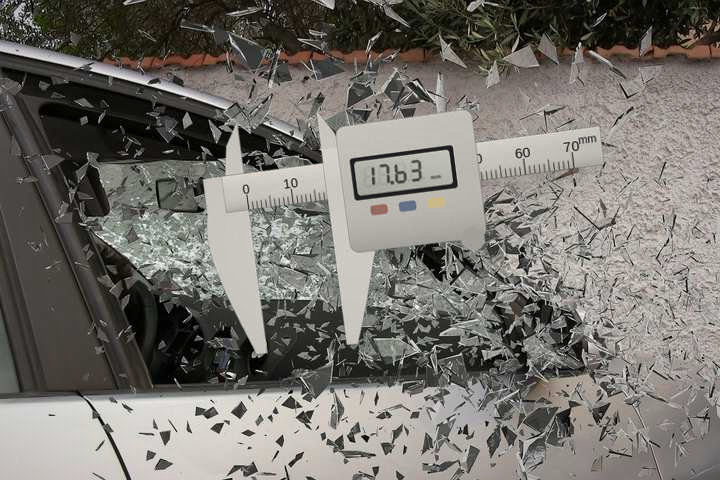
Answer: 17.63 mm
